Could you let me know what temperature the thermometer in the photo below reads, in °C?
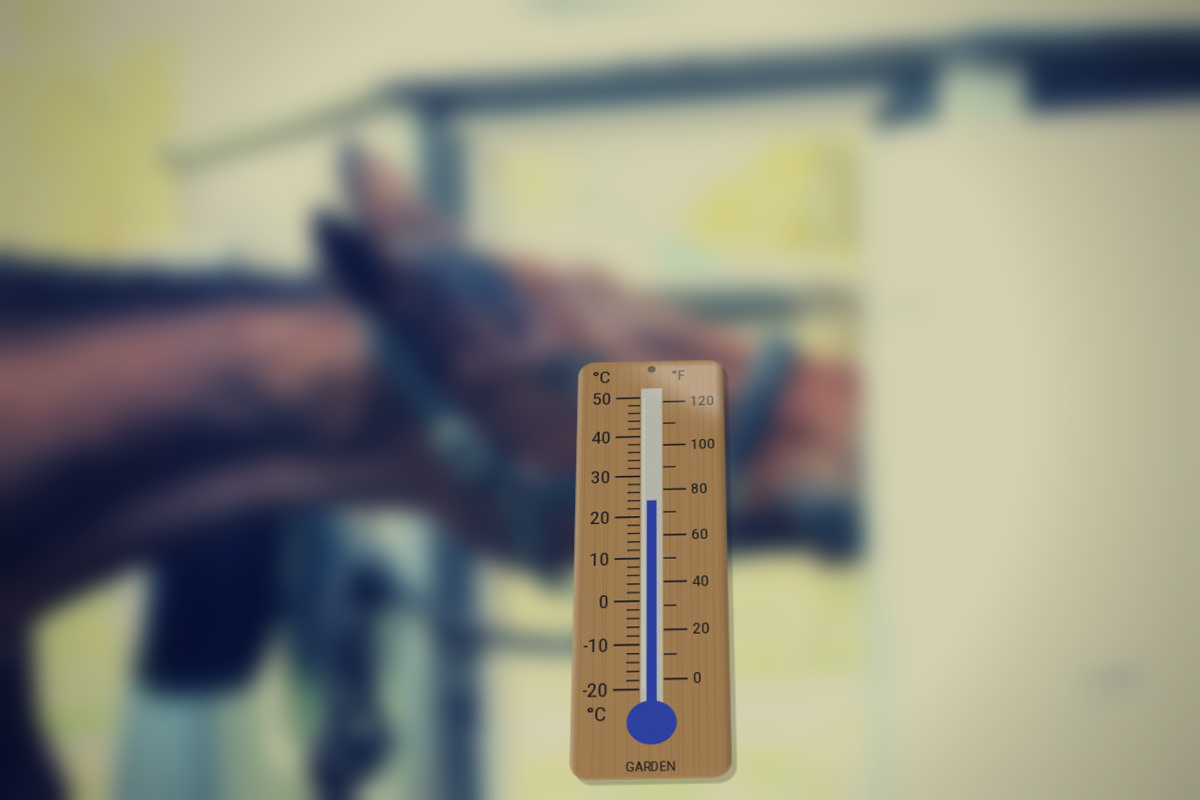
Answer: 24 °C
